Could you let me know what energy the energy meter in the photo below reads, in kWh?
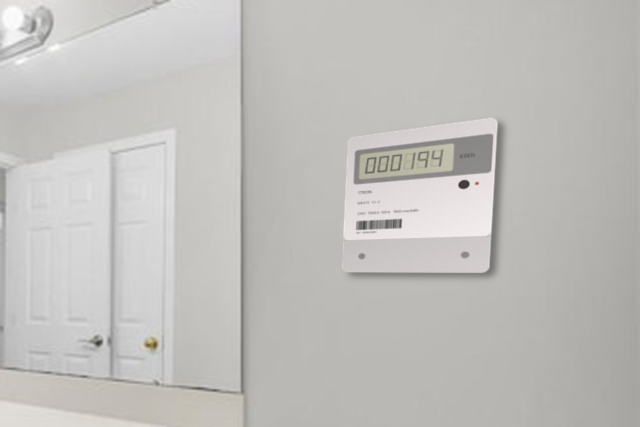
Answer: 194 kWh
